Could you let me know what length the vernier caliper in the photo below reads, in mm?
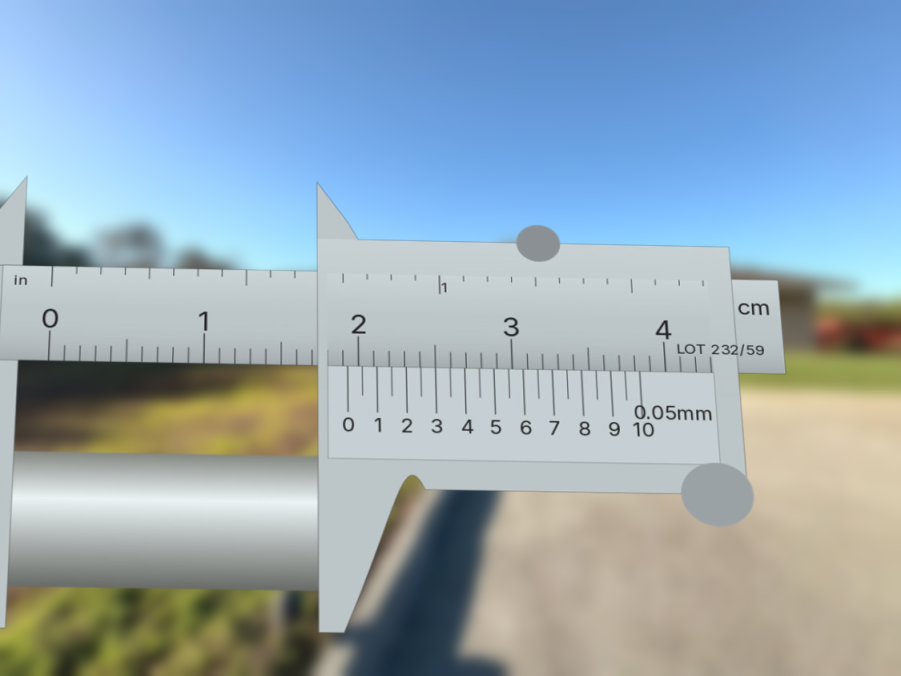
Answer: 19.3 mm
